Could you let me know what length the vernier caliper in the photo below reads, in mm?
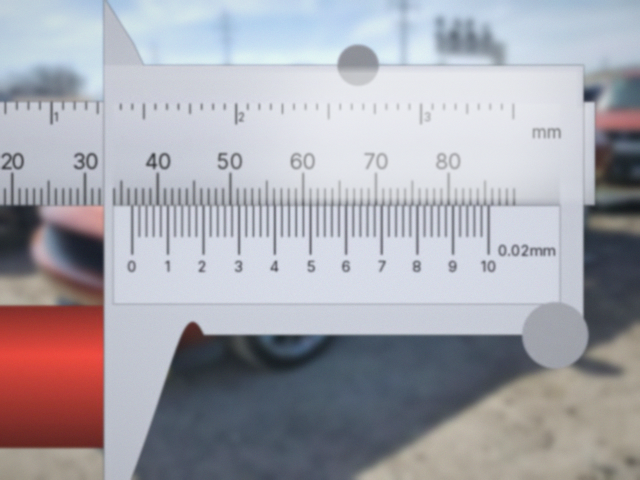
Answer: 36.5 mm
